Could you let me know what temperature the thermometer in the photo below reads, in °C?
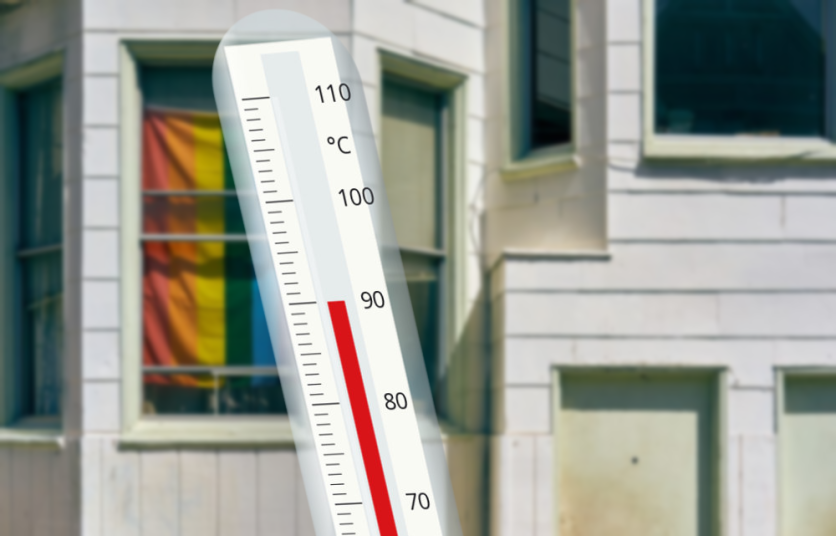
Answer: 90 °C
